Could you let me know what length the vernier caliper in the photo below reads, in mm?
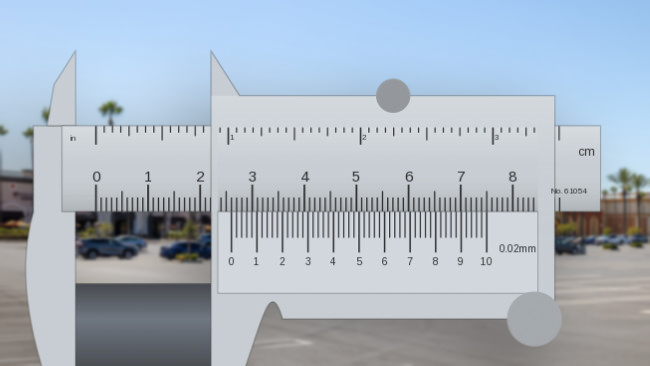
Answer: 26.0 mm
